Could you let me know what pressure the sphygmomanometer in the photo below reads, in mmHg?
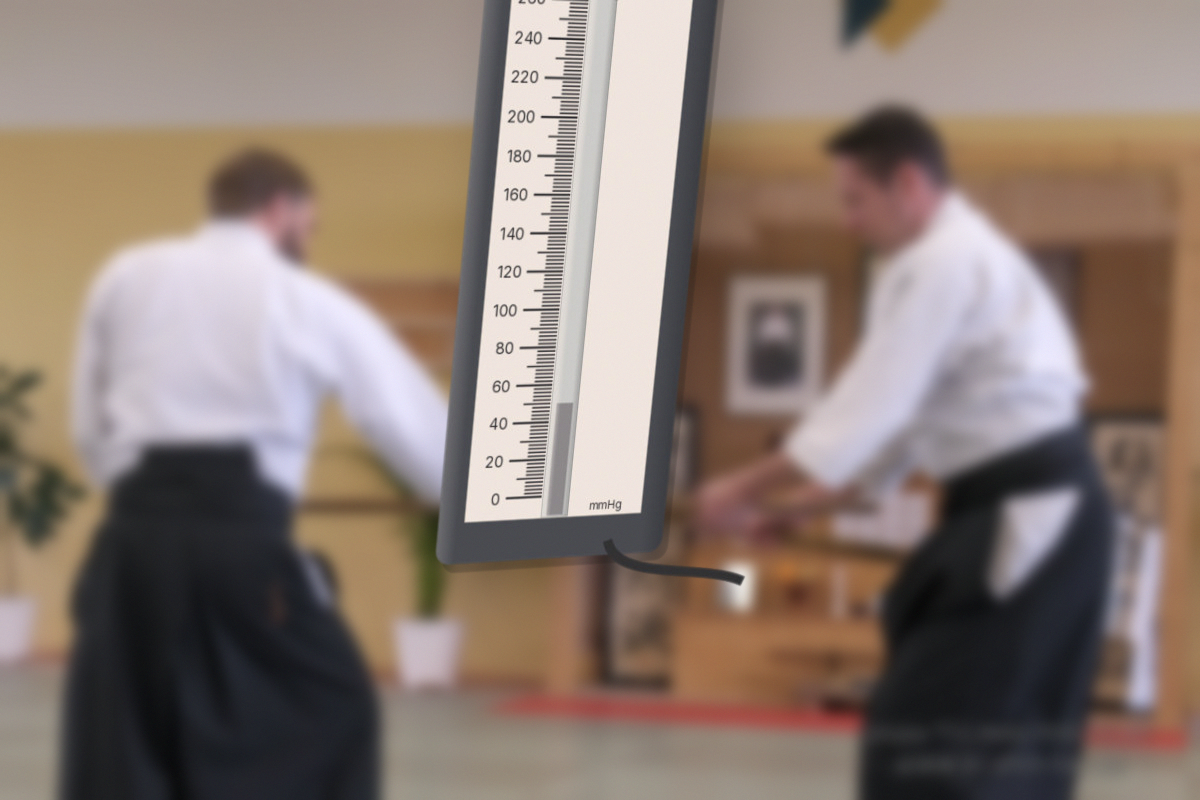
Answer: 50 mmHg
